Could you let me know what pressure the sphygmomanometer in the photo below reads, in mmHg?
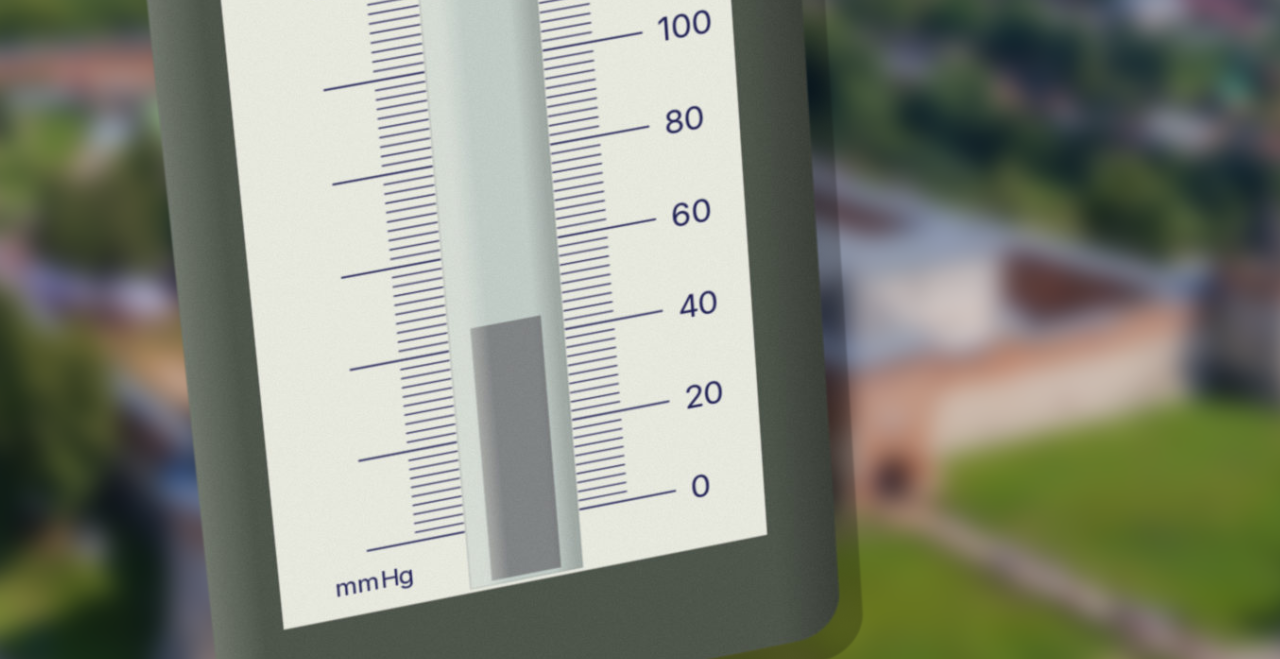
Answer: 44 mmHg
